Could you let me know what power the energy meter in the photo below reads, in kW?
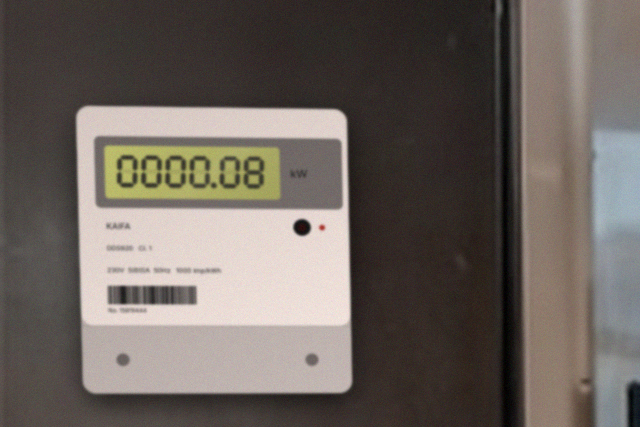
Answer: 0.08 kW
